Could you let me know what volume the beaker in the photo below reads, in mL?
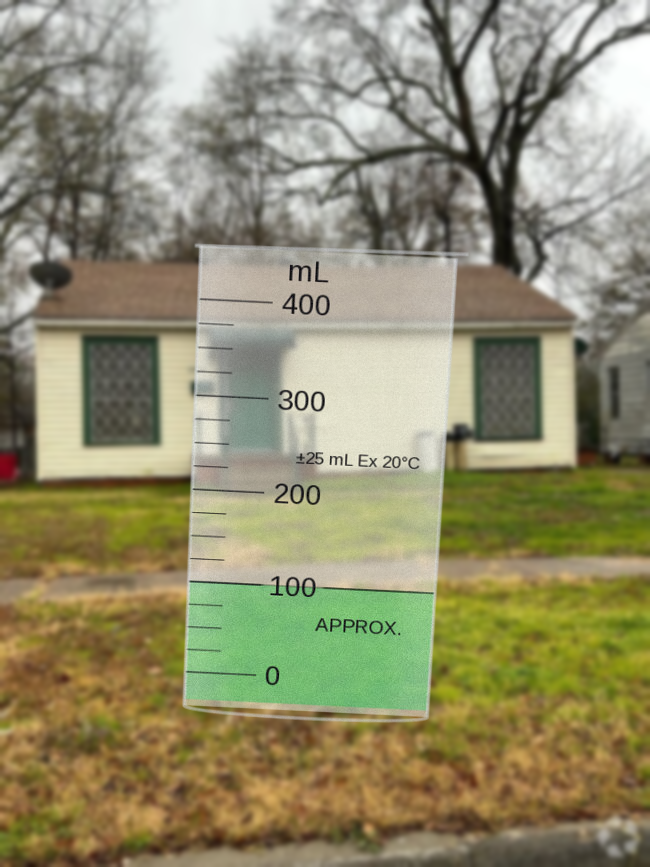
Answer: 100 mL
